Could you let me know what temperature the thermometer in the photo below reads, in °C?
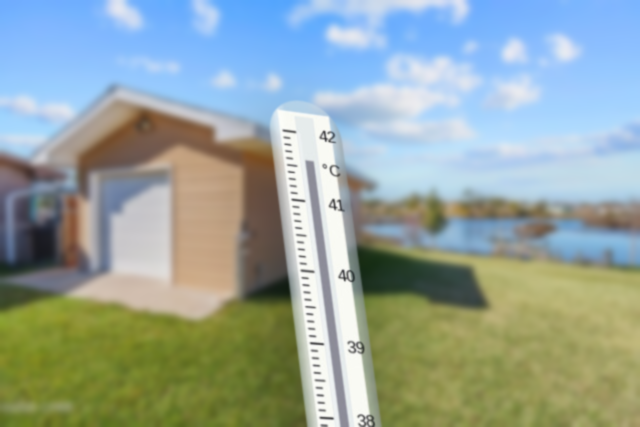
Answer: 41.6 °C
